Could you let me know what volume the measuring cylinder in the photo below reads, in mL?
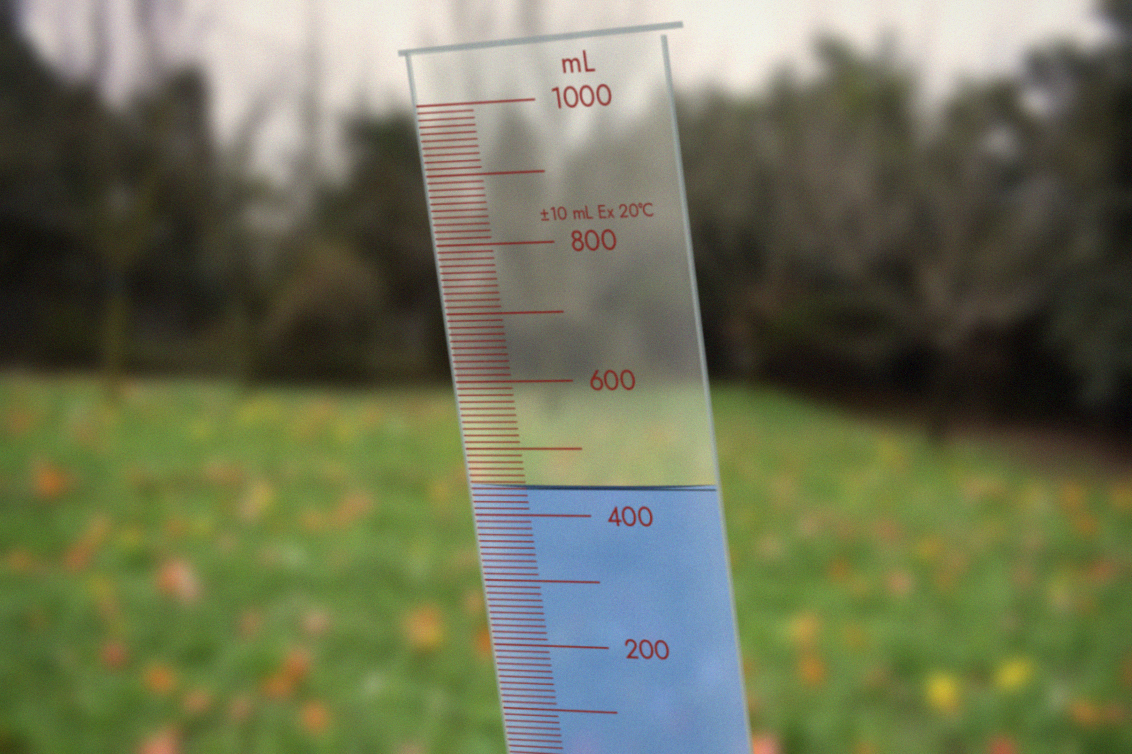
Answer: 440 mL
